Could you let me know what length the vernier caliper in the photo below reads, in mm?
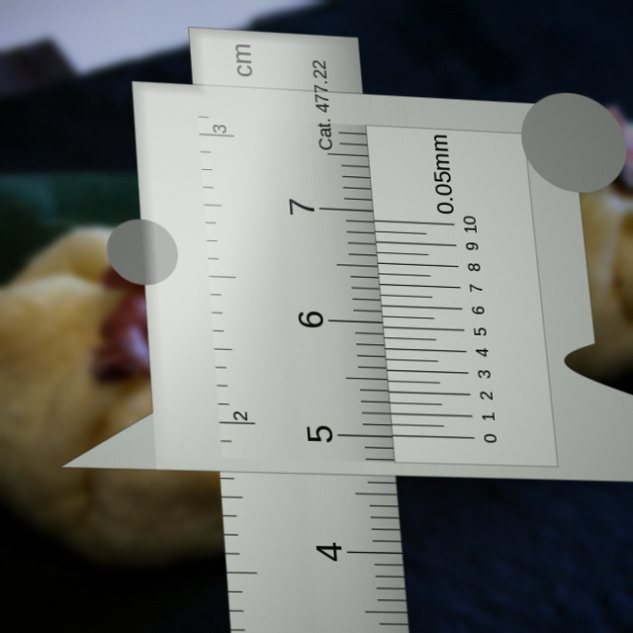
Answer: 50.1 mm
